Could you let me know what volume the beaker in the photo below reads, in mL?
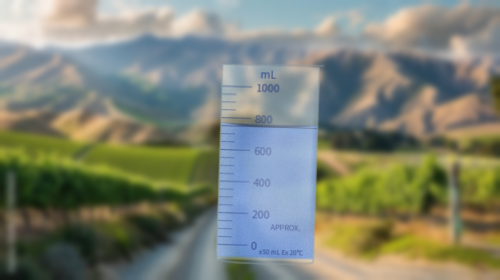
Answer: 750 mL
